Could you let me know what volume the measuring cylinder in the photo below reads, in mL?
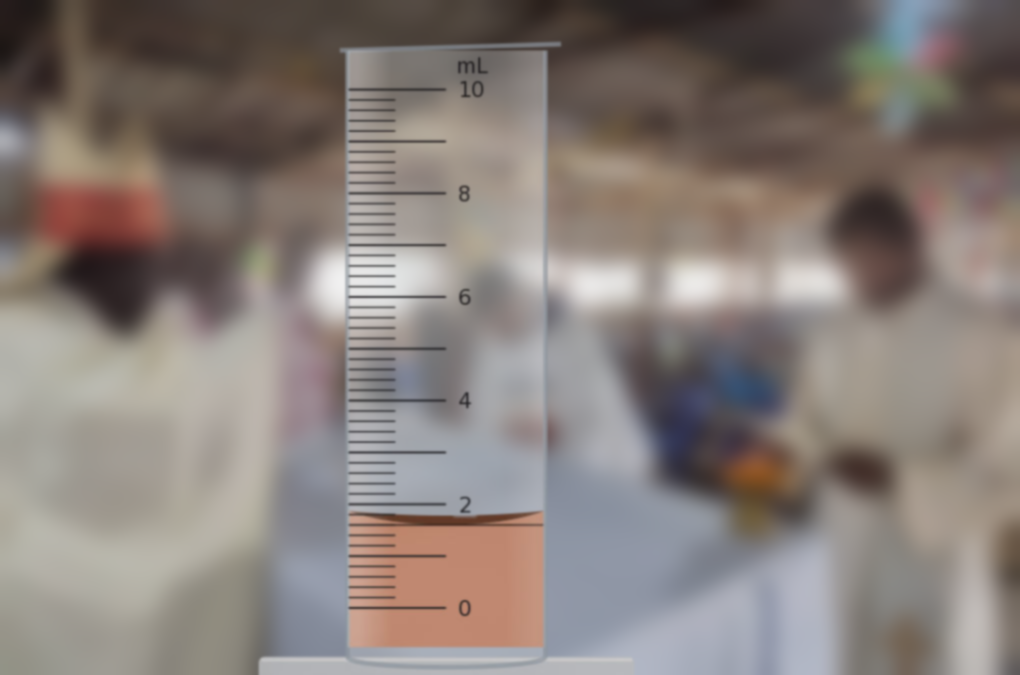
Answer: 1.6 mL
